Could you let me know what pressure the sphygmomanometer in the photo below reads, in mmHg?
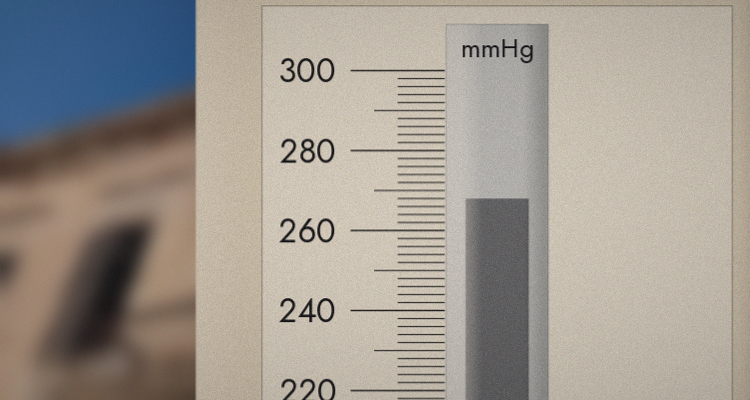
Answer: 268 mmHg
